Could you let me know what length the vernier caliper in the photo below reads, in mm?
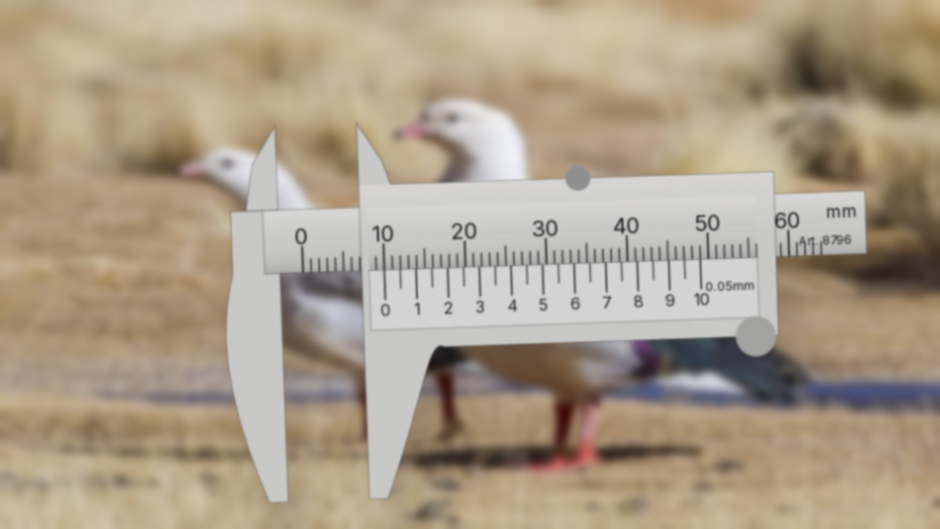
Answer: 10.0 mm
